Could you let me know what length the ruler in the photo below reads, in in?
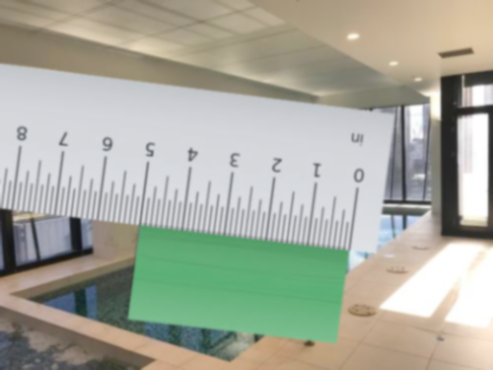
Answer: 5 in
